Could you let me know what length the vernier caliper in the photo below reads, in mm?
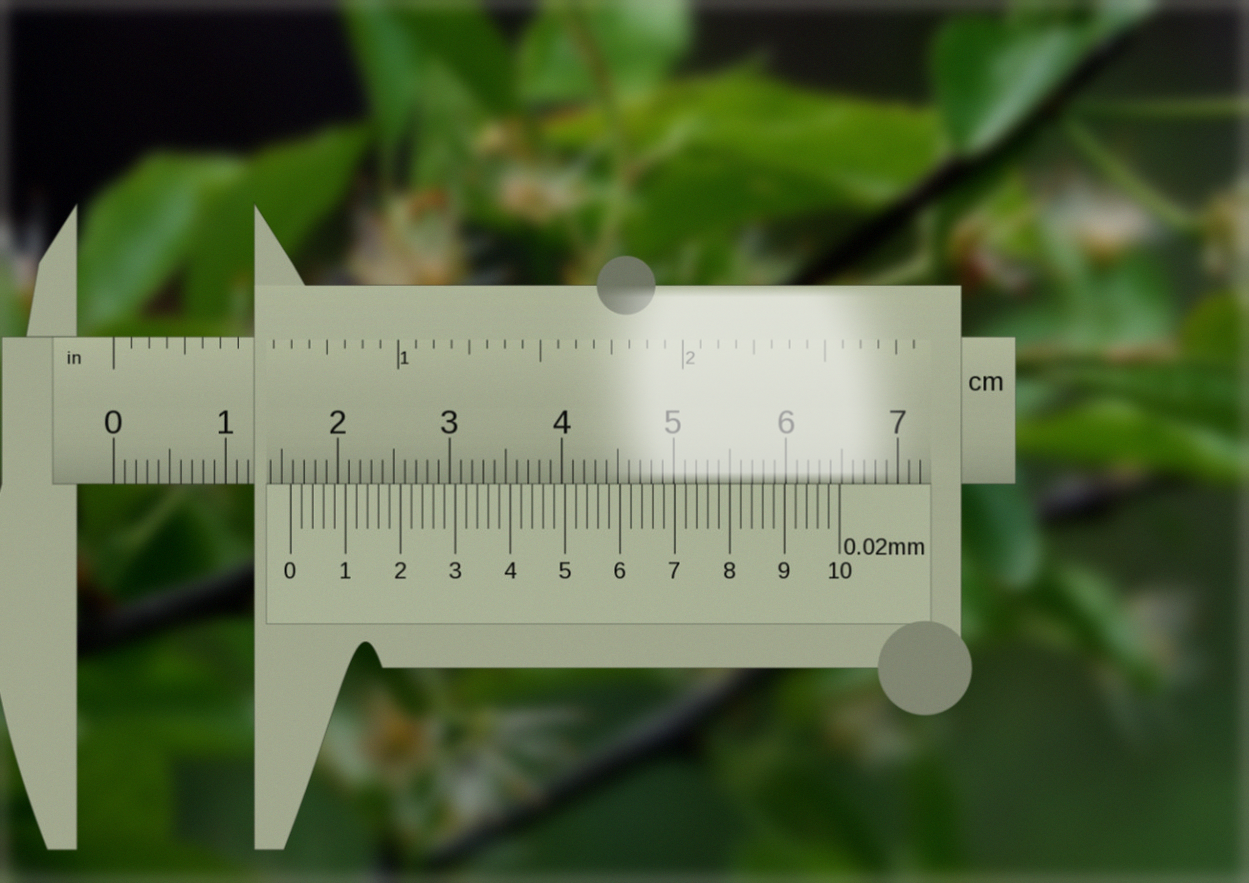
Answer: 15.8 mm
